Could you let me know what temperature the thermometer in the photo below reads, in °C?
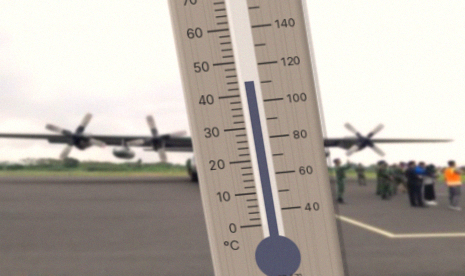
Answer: 44 °C
